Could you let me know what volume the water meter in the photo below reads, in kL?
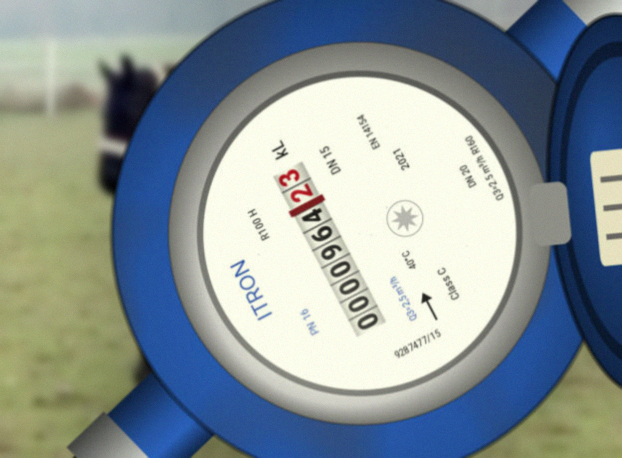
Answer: 964.23 kL
